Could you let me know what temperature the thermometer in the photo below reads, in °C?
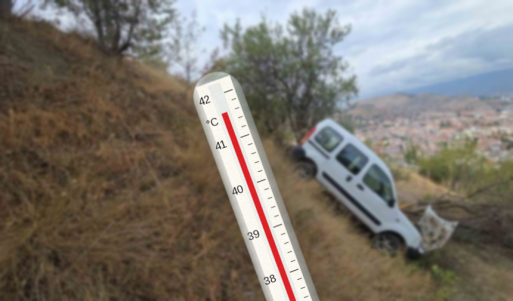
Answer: 41.6 °C
